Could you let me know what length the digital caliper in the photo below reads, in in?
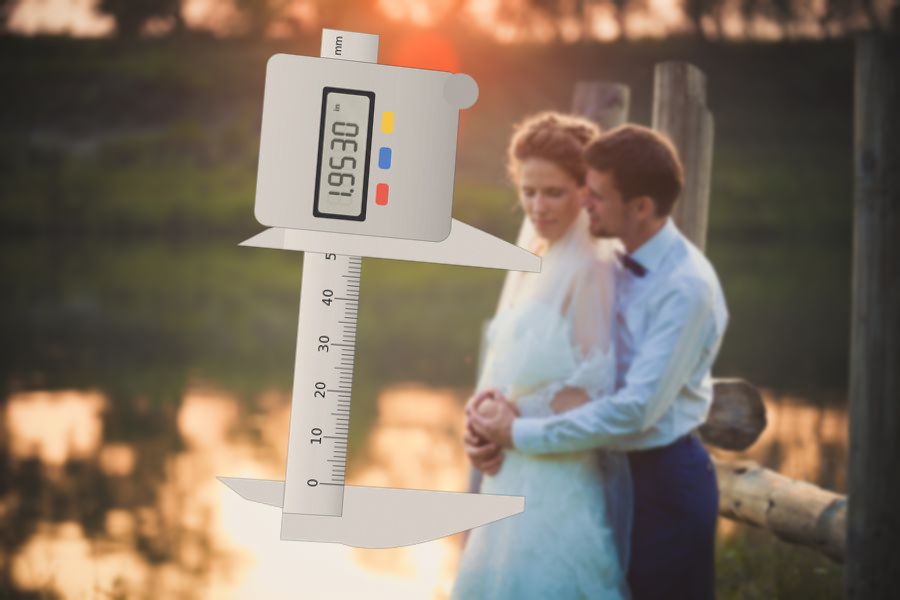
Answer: 1.9530 in
